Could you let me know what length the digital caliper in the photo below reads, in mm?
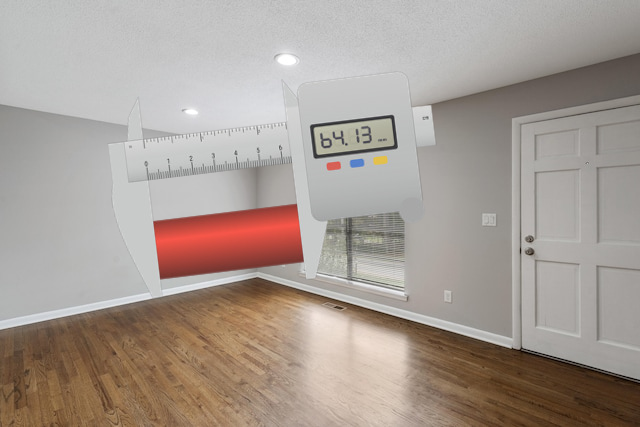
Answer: 64.13 mm
